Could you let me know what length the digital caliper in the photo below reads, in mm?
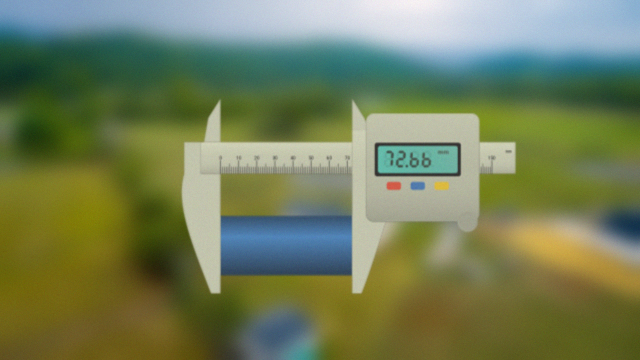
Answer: 72.66 mm
